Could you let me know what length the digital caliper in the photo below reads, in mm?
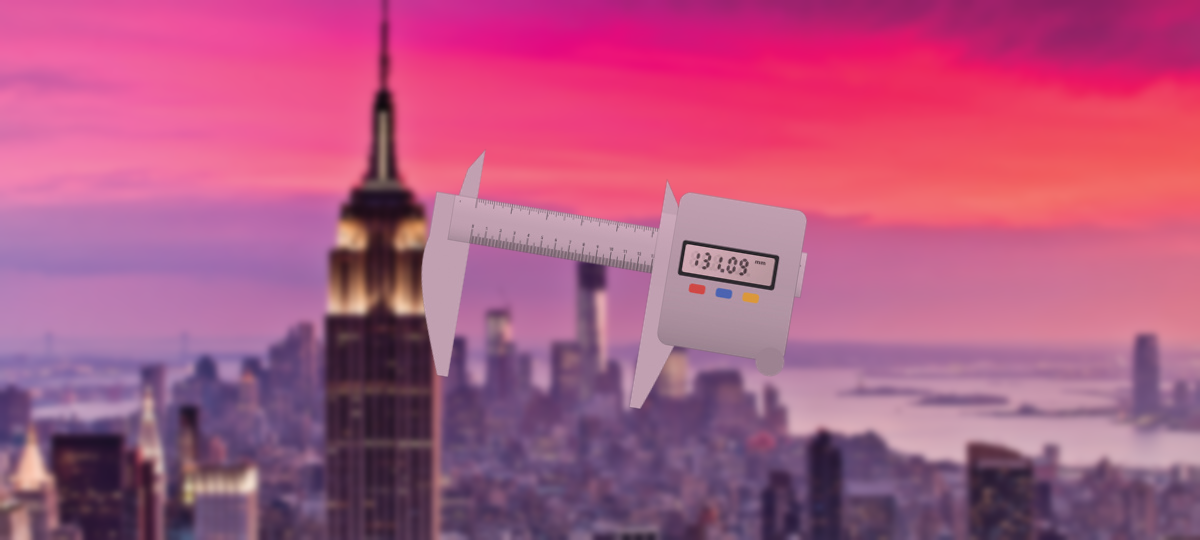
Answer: 131.09 mm
